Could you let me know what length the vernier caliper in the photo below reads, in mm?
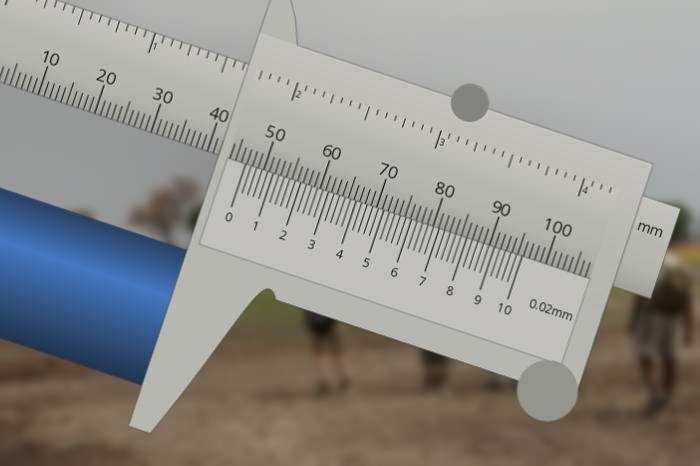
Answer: 46.8 mm
